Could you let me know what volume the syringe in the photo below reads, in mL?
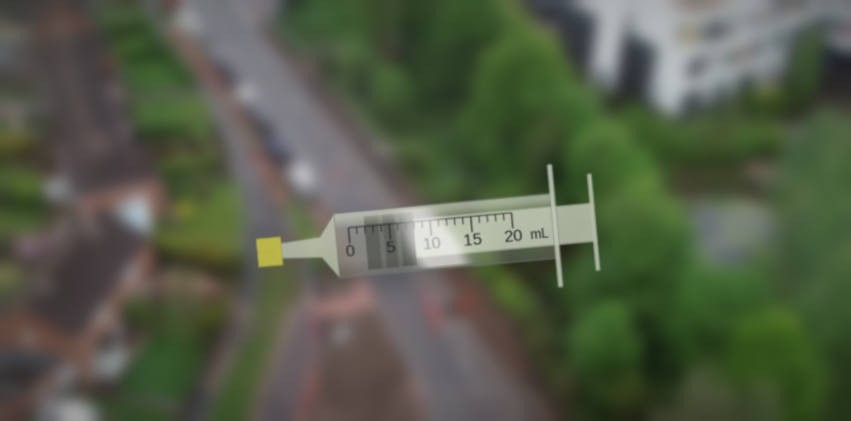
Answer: 2 mL
